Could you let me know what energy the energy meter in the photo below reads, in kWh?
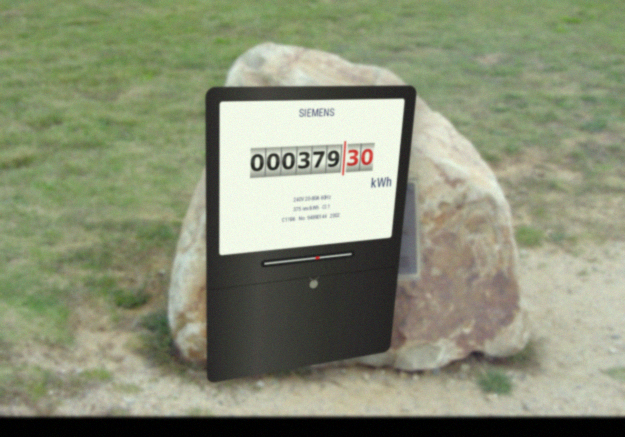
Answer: 379.30 kWh
